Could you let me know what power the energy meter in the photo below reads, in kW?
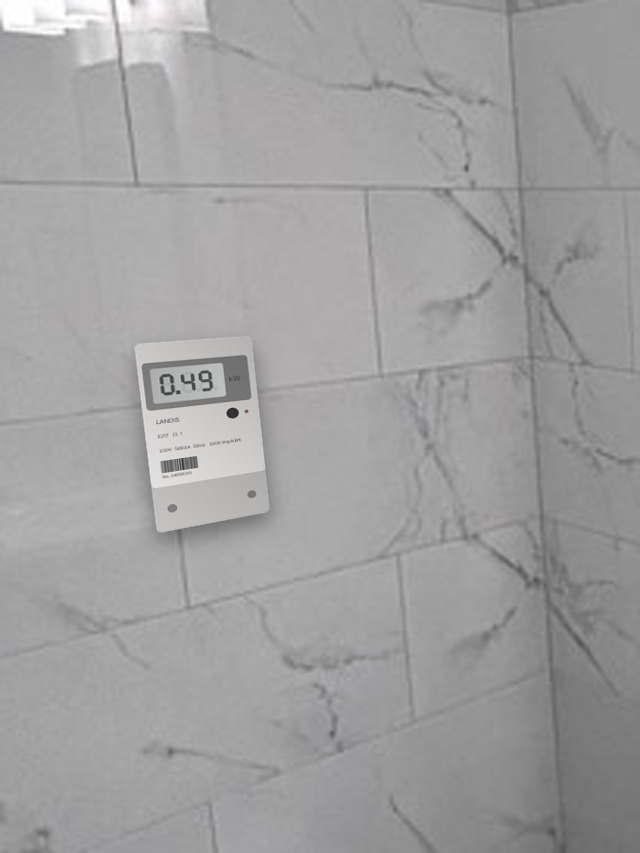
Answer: 0.49 kW
